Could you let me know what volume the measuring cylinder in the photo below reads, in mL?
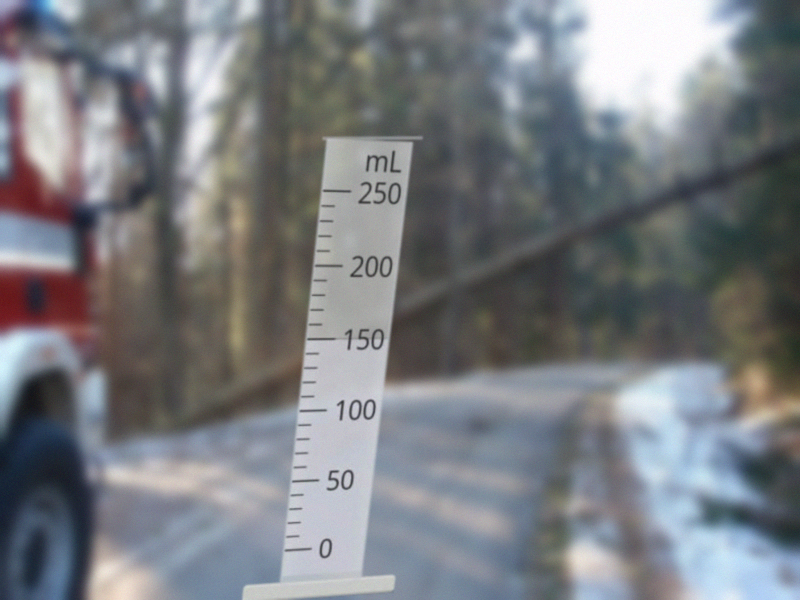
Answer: 150 mL
